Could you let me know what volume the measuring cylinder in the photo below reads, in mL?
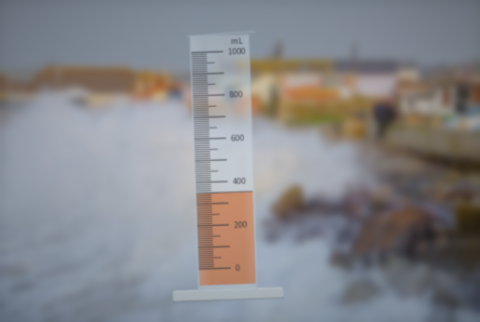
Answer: 350 mL
